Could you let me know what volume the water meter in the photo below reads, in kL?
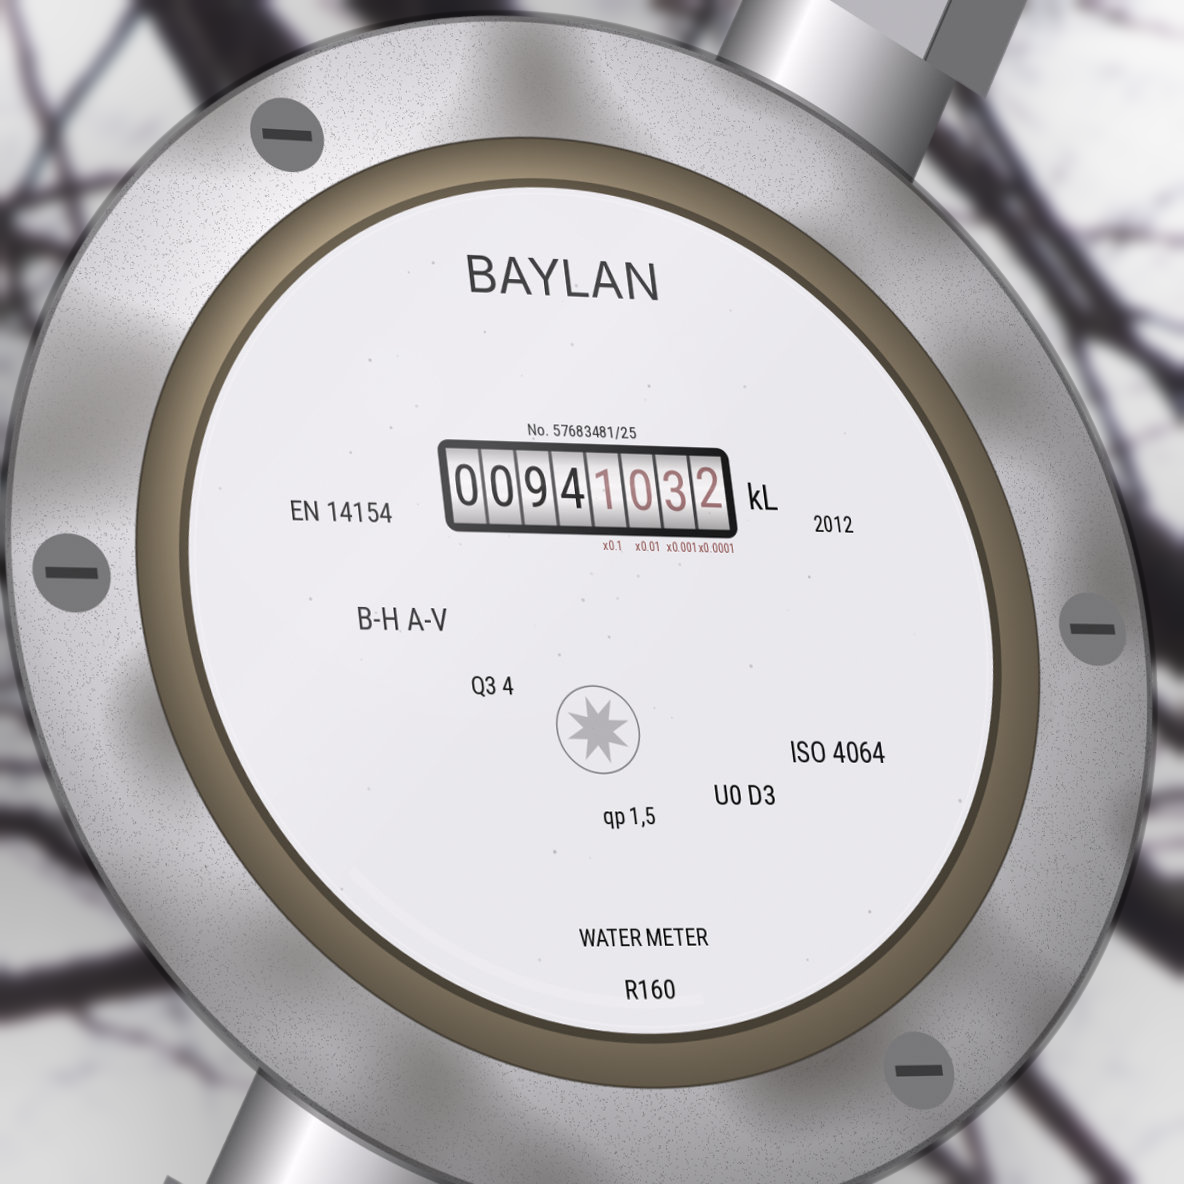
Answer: 94.1032 kL
